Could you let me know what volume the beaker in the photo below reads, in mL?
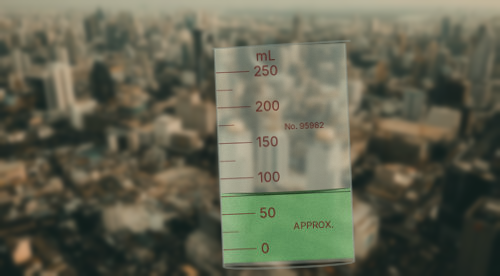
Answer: 75 mL
